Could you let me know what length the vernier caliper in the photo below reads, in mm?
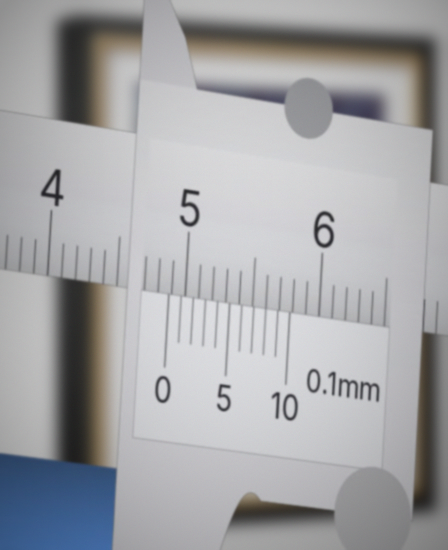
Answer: 48.8 mm
